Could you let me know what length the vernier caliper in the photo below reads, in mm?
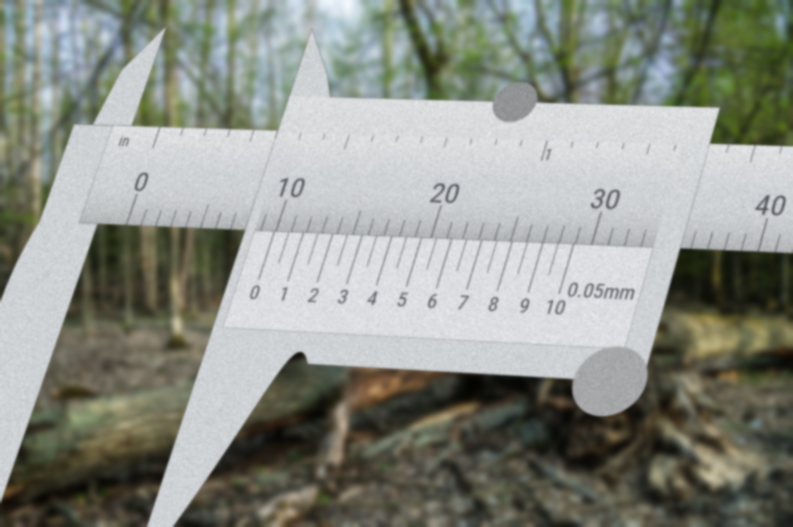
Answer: 9.9 mm
